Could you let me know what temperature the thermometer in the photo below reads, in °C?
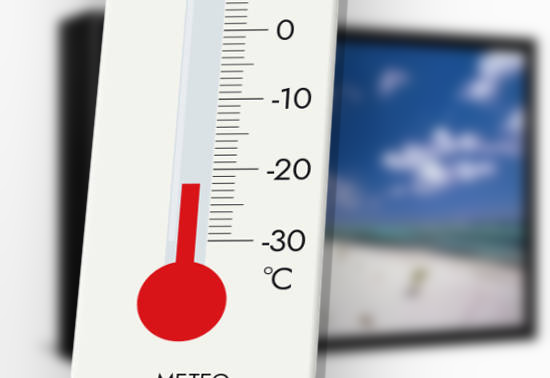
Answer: -22 °C
